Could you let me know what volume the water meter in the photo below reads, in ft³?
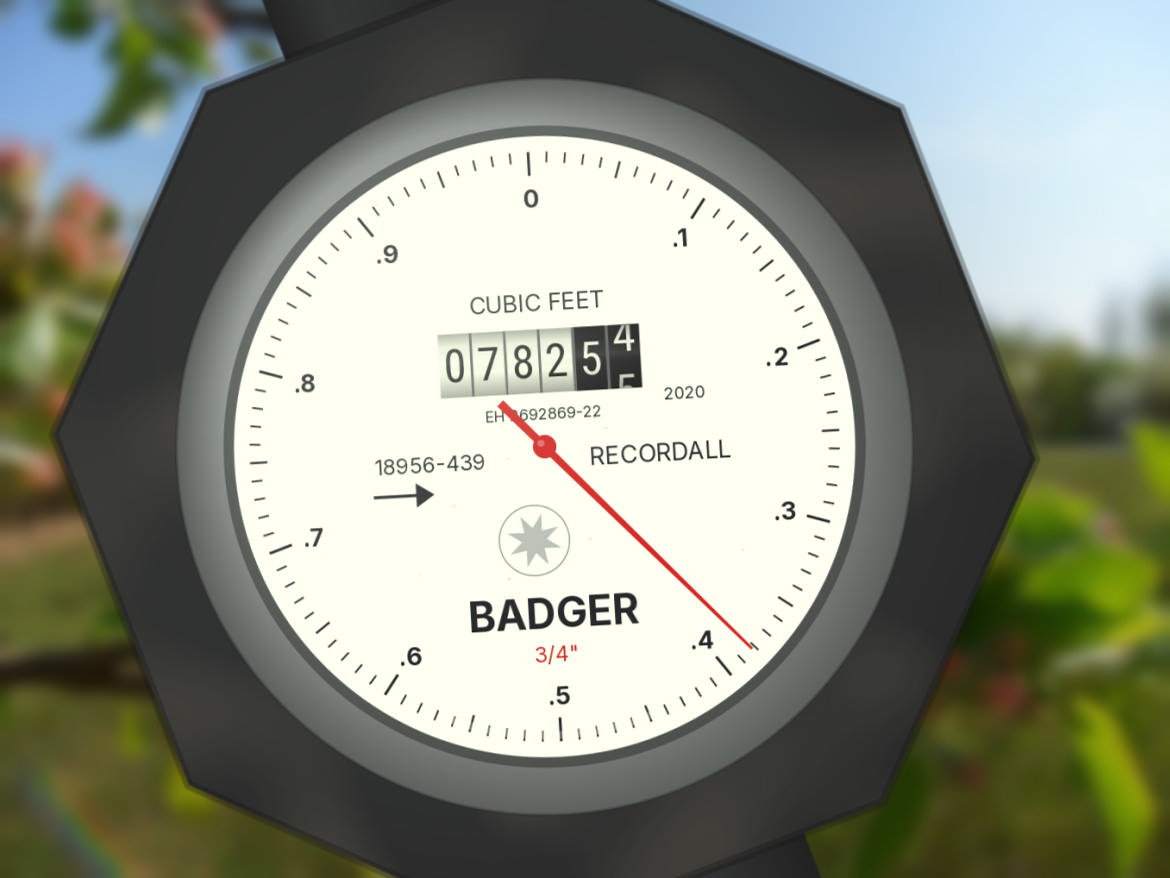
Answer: 78254.38 ft³
